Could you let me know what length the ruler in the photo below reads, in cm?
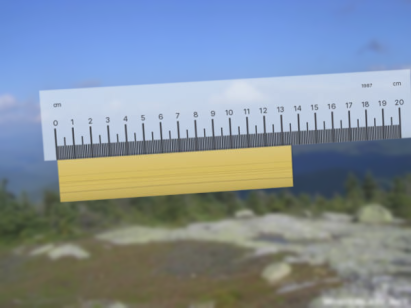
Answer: 13.5 cm
